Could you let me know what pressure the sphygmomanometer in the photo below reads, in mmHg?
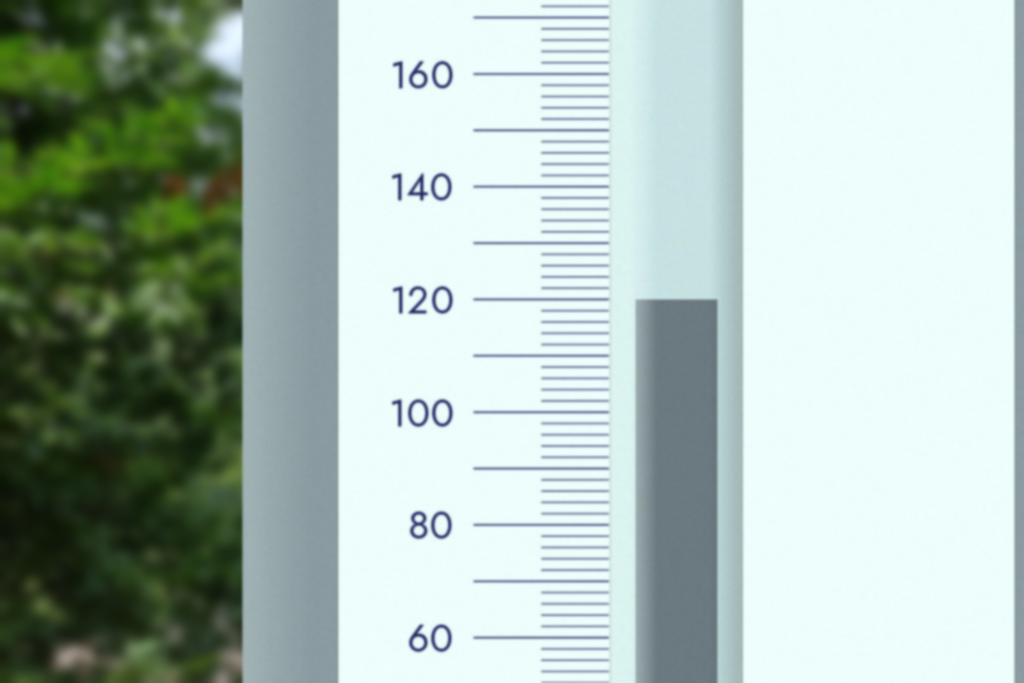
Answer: 120 mmHg
